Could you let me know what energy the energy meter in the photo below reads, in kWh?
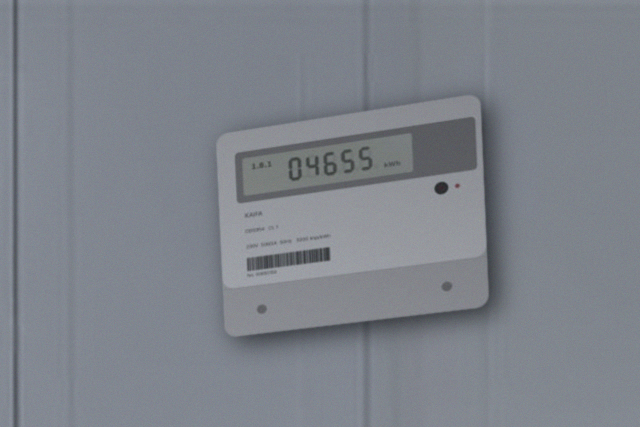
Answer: 4655 kWh
